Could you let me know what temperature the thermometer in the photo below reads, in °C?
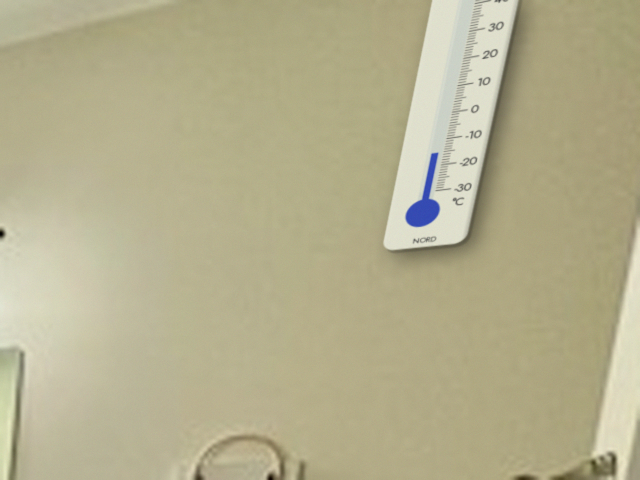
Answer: -15 °C
